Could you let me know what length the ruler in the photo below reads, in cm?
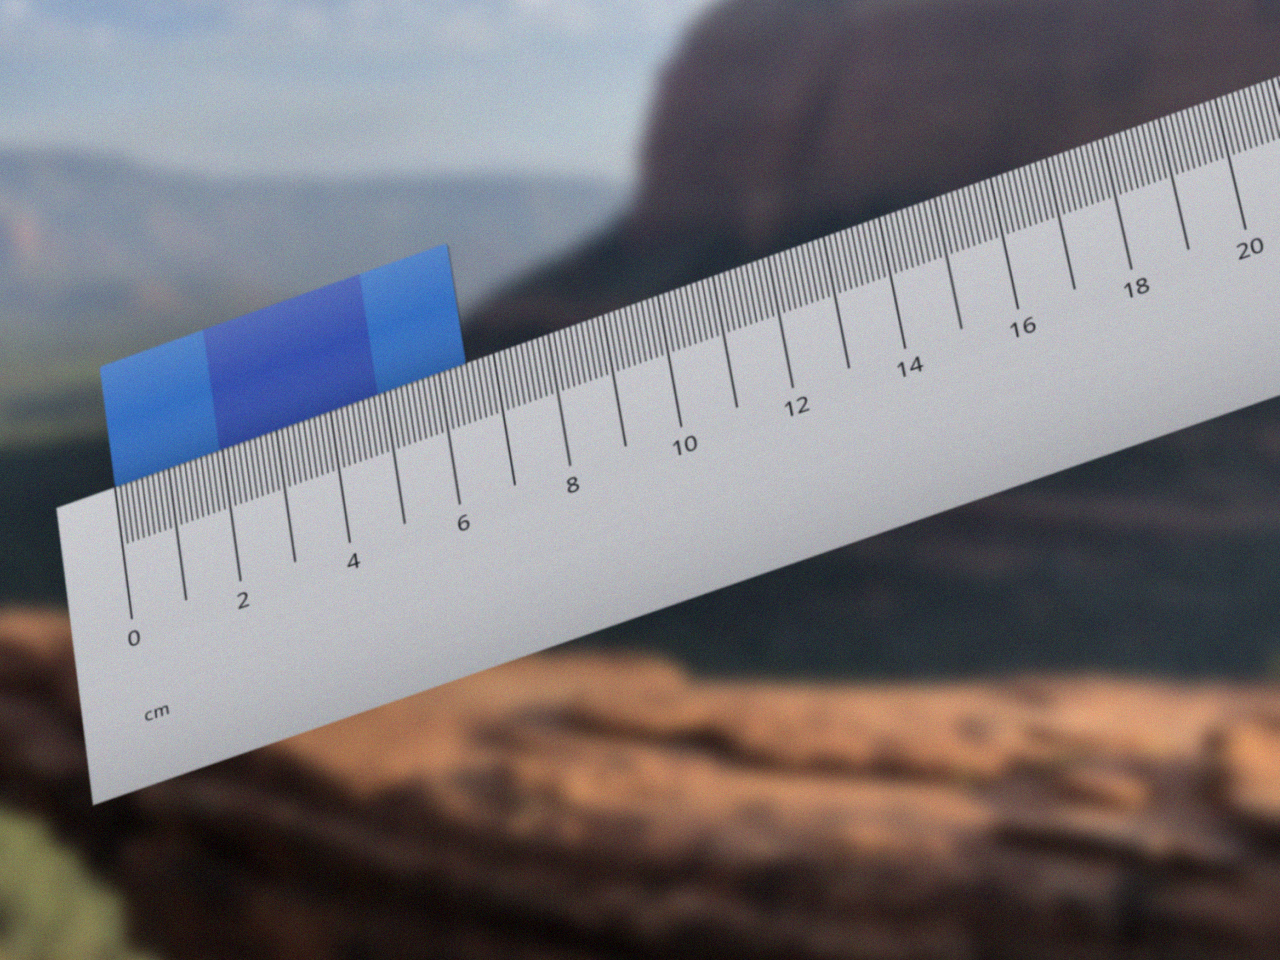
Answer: 6.5 cm
